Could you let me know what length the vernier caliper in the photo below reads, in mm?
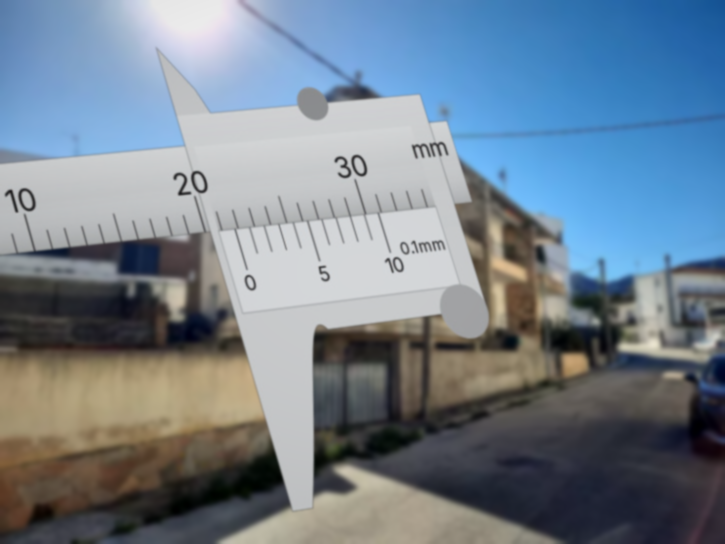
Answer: 21.8 mm
